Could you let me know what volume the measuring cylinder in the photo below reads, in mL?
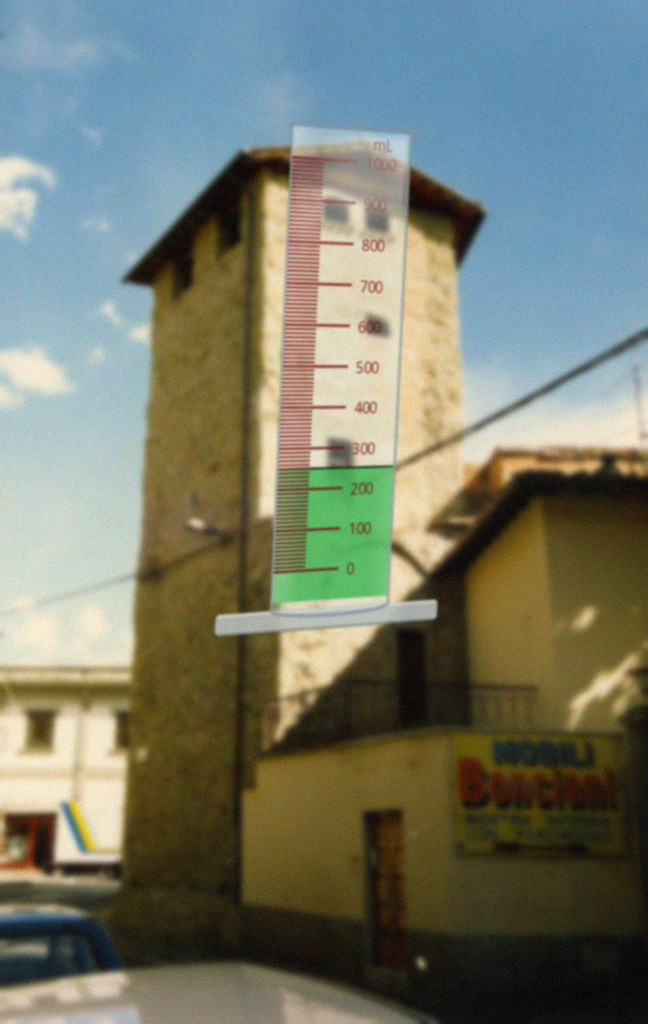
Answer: 250 mL
